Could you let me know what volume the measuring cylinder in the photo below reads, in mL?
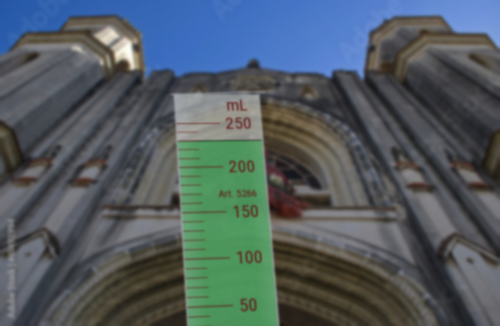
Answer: 230 mL
